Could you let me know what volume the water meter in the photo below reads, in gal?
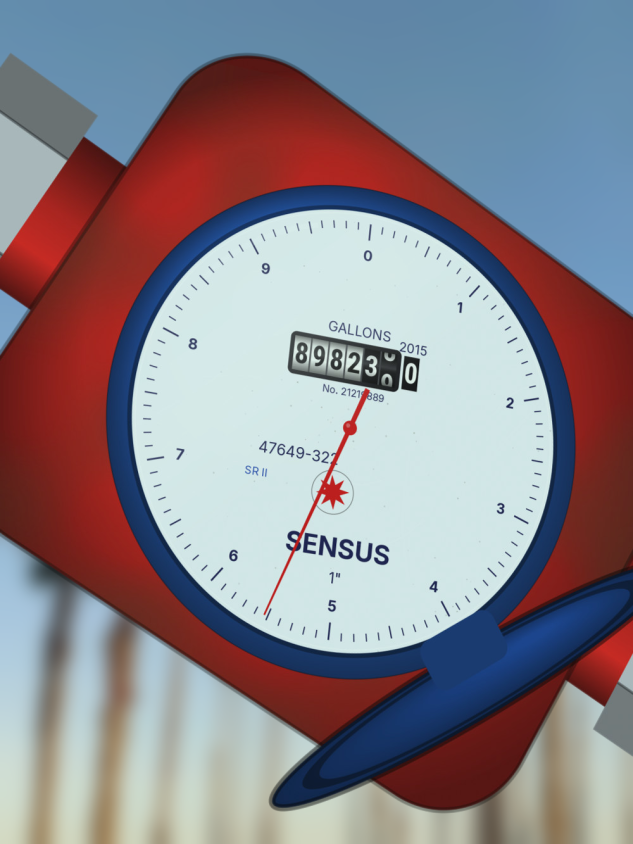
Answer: 8982385.5 gal
